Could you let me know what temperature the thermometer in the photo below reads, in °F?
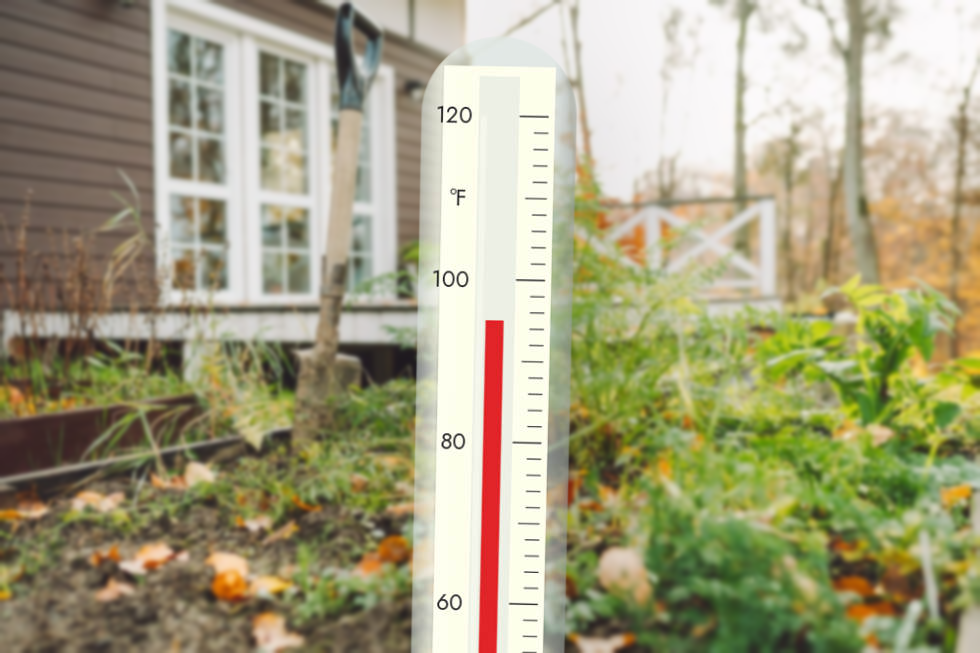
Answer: 95 °F
